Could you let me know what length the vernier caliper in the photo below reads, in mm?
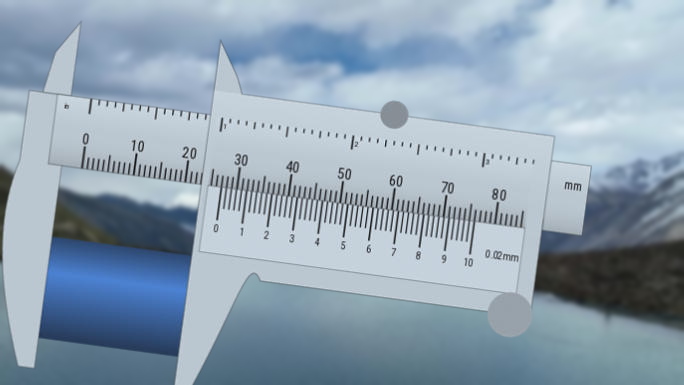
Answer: 27.0 mm
